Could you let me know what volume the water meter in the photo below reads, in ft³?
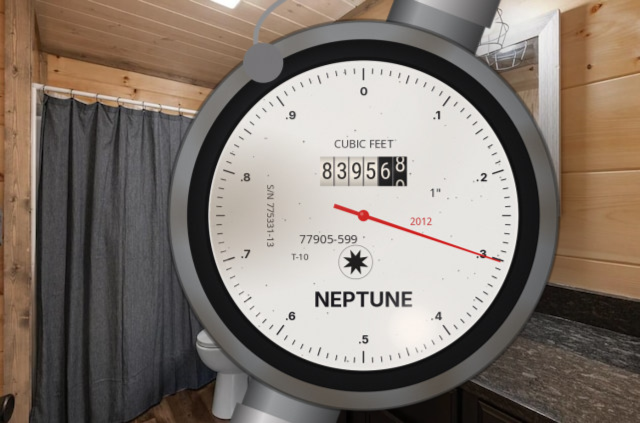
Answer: 839568.30 ft³
